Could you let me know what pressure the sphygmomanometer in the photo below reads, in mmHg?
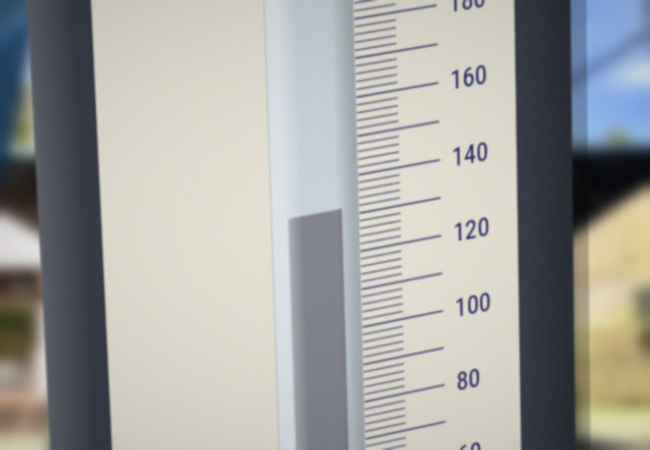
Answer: 132 mmHg
